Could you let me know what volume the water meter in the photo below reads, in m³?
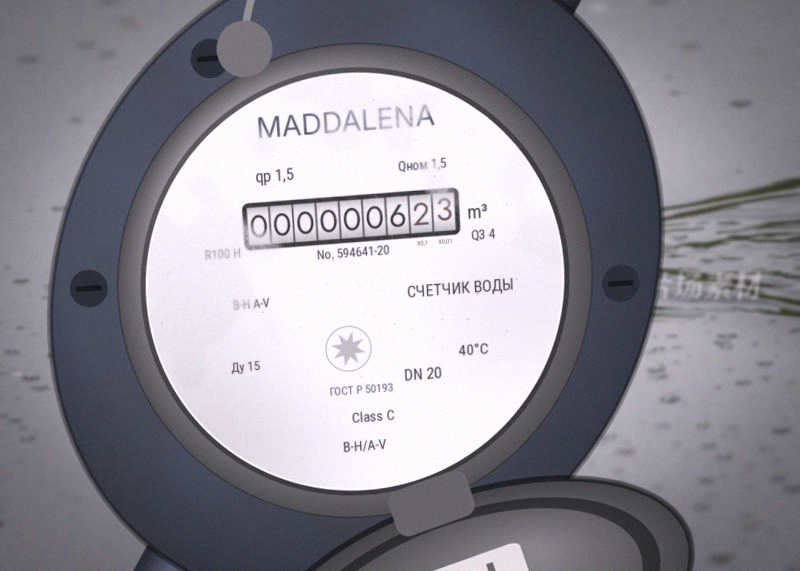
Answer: 6.23 m³
